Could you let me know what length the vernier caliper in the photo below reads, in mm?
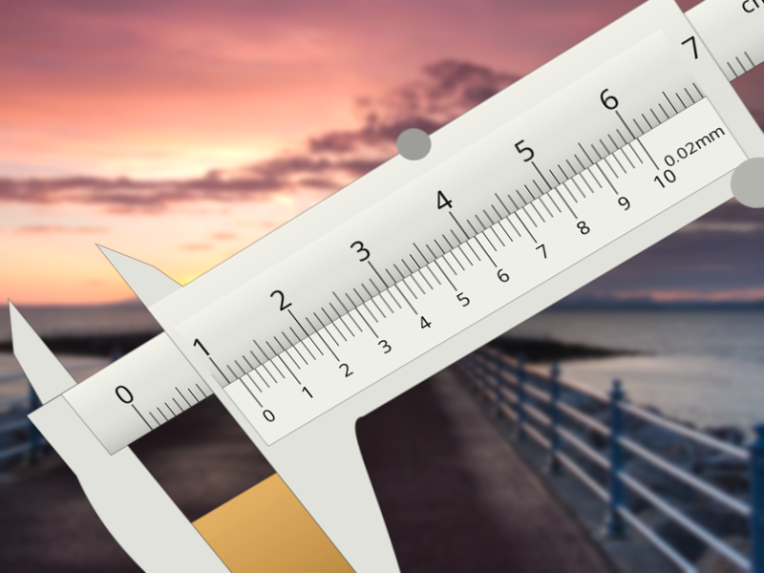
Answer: 11.2 mm
